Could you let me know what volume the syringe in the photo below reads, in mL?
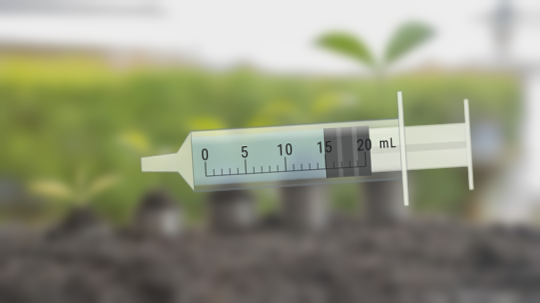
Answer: 15 mL
